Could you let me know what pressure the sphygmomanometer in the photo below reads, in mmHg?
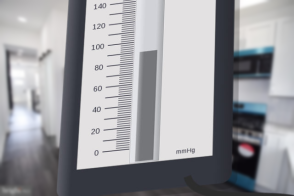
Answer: 90 mmHg
